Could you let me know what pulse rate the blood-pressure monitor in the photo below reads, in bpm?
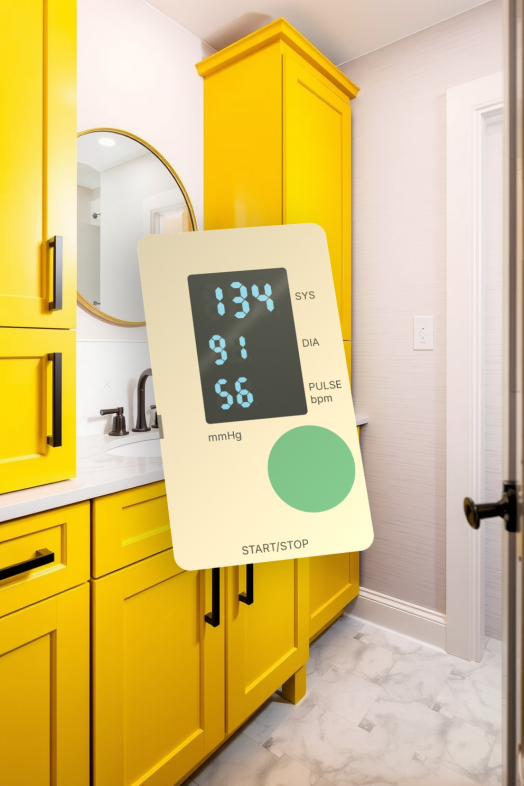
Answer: 56 bpm
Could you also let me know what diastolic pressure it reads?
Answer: 91 mmHg
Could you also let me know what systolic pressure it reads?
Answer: 134 mmHg
